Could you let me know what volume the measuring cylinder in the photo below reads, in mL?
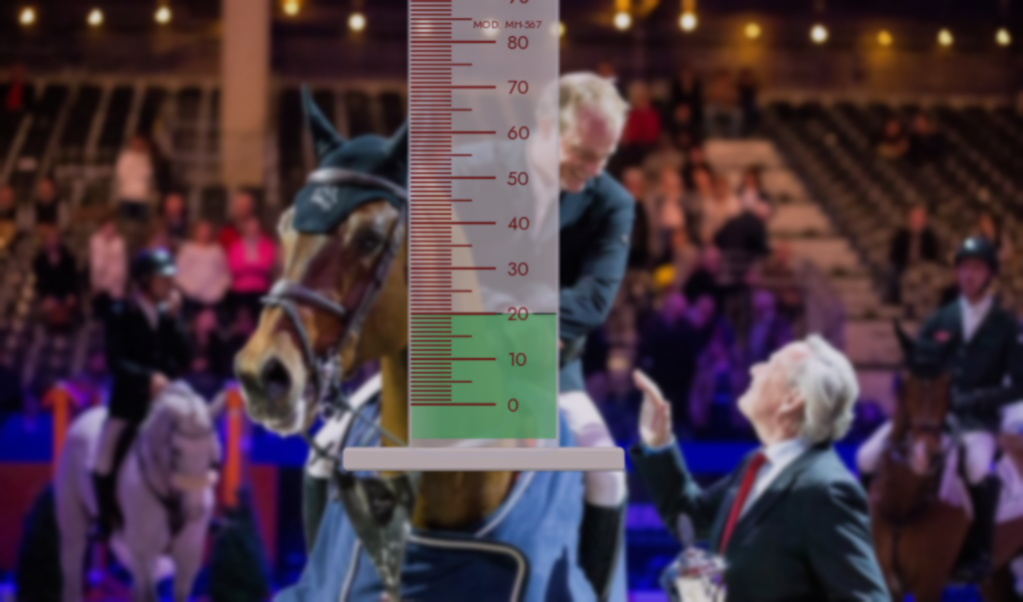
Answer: 20 mL
